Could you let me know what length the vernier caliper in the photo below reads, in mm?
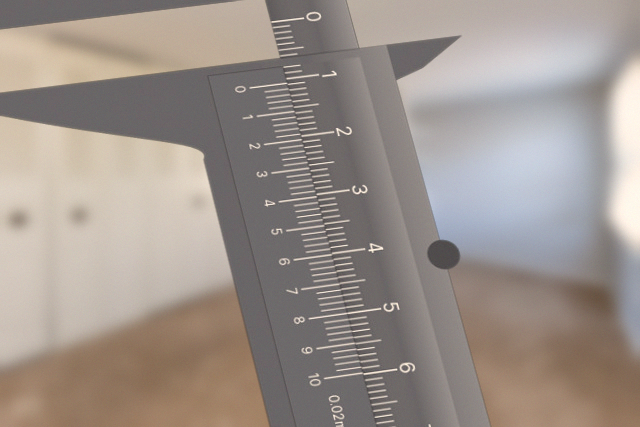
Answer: 10.8 mm
